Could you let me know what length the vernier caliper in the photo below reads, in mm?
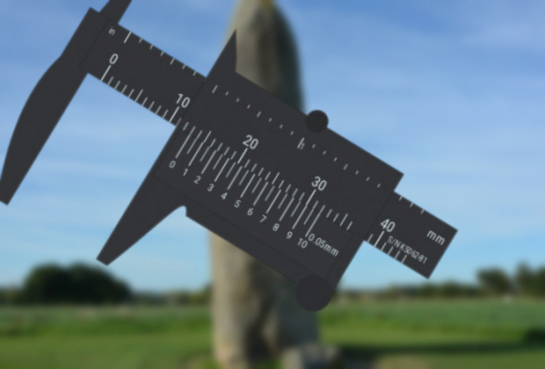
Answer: 13.0 mm
